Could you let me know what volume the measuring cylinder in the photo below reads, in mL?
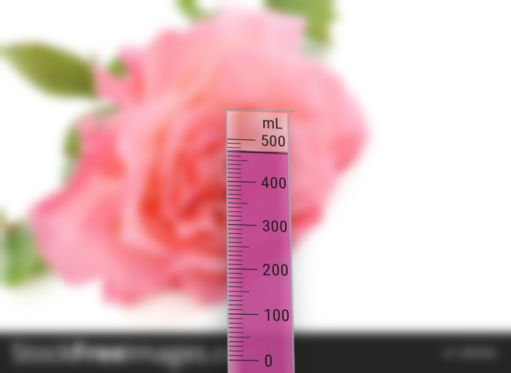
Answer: 470 mL
